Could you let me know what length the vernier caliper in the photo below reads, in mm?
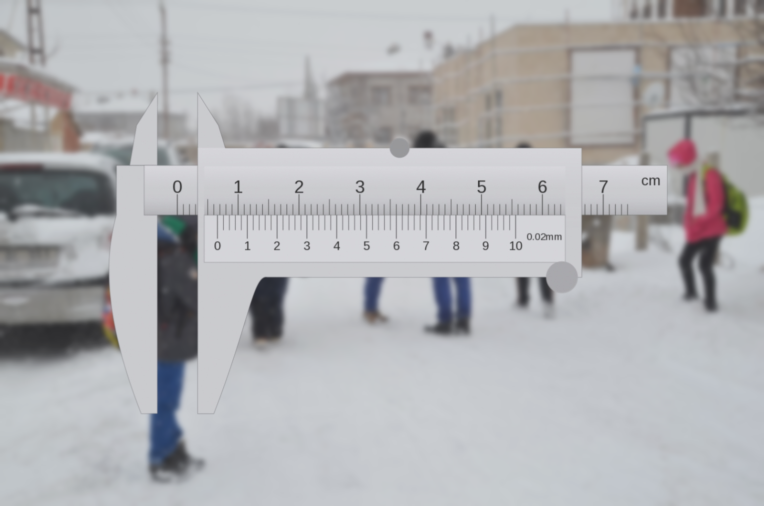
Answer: 6.6 mm
